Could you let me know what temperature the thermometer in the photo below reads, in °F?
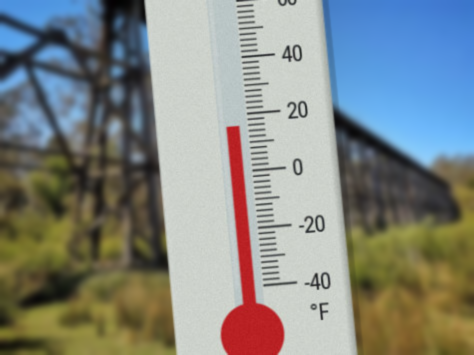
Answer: 16 °F
